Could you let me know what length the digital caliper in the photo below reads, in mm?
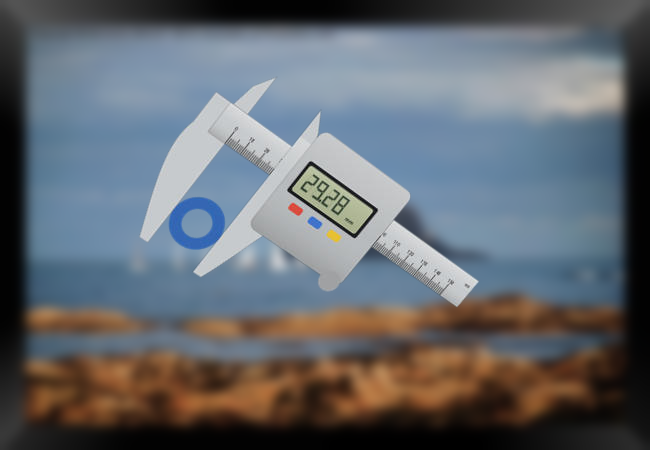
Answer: 29.28 mm
